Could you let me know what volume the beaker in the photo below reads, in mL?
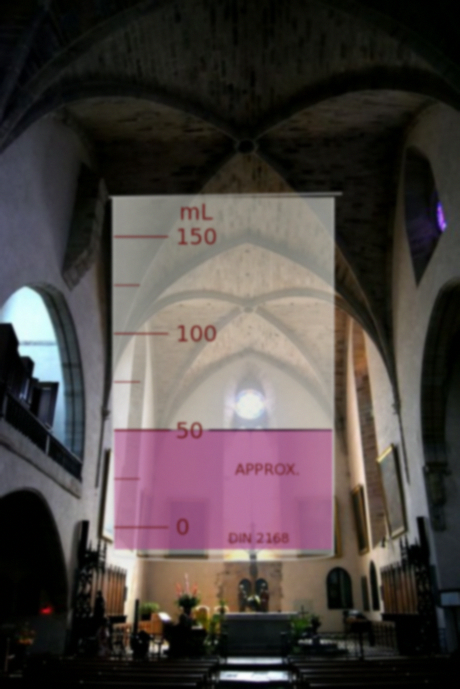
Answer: 50 mL
